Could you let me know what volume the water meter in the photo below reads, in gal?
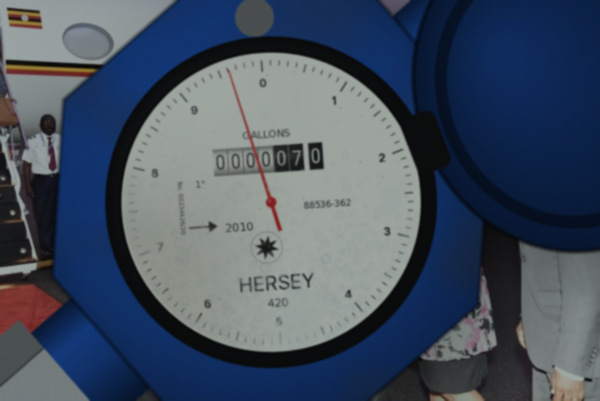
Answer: 69.6 gal
